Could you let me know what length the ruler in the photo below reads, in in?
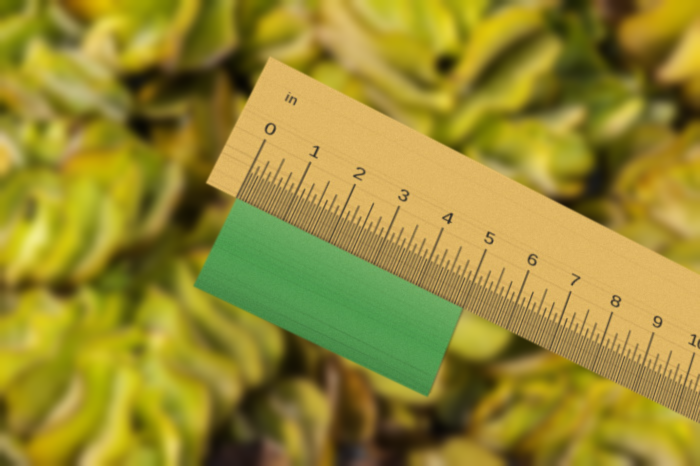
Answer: 5 in
